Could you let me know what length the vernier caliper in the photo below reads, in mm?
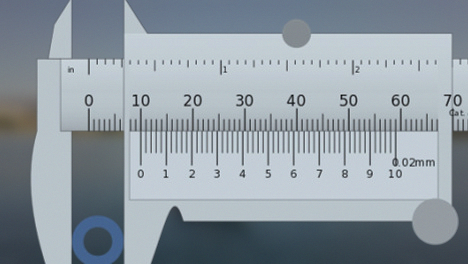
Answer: 10.0 mm
